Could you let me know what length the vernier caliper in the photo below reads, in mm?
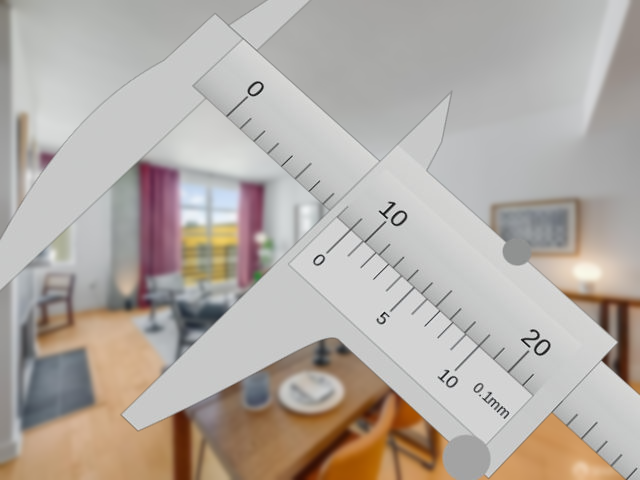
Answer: 9.0 mm
